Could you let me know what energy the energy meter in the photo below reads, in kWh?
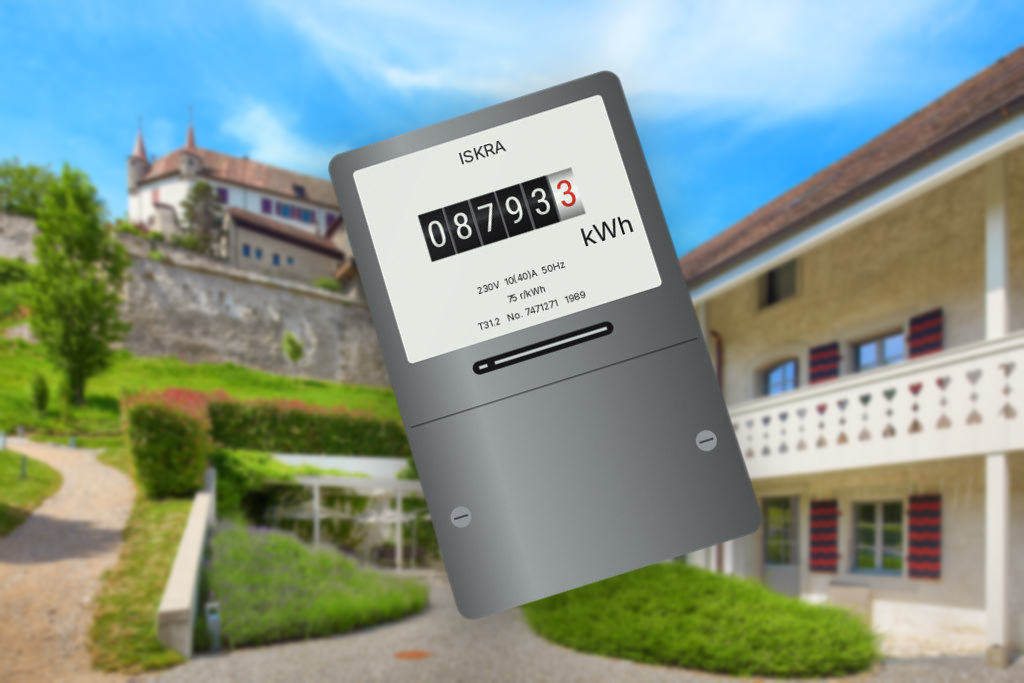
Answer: 8793.3 kWh
